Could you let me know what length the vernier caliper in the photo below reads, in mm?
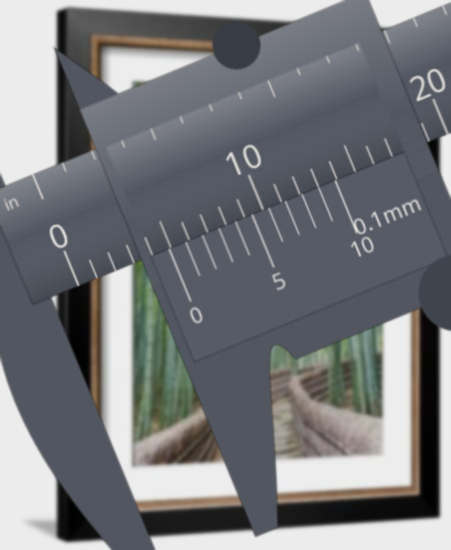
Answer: 4.9 mm
